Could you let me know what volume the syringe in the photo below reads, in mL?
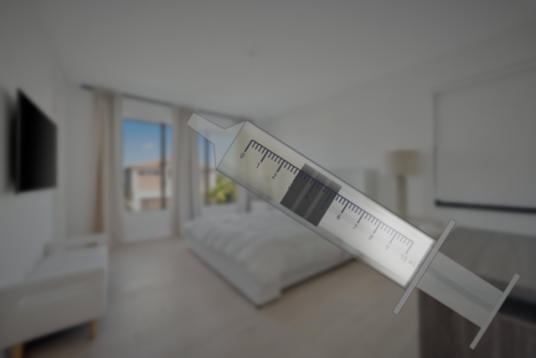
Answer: 3 mL
